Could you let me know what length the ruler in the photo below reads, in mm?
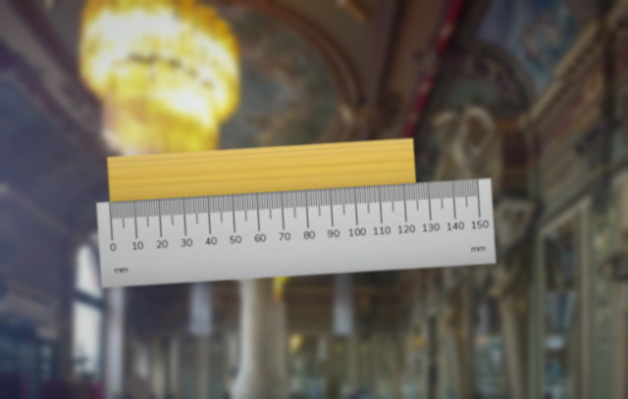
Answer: 125 mm
